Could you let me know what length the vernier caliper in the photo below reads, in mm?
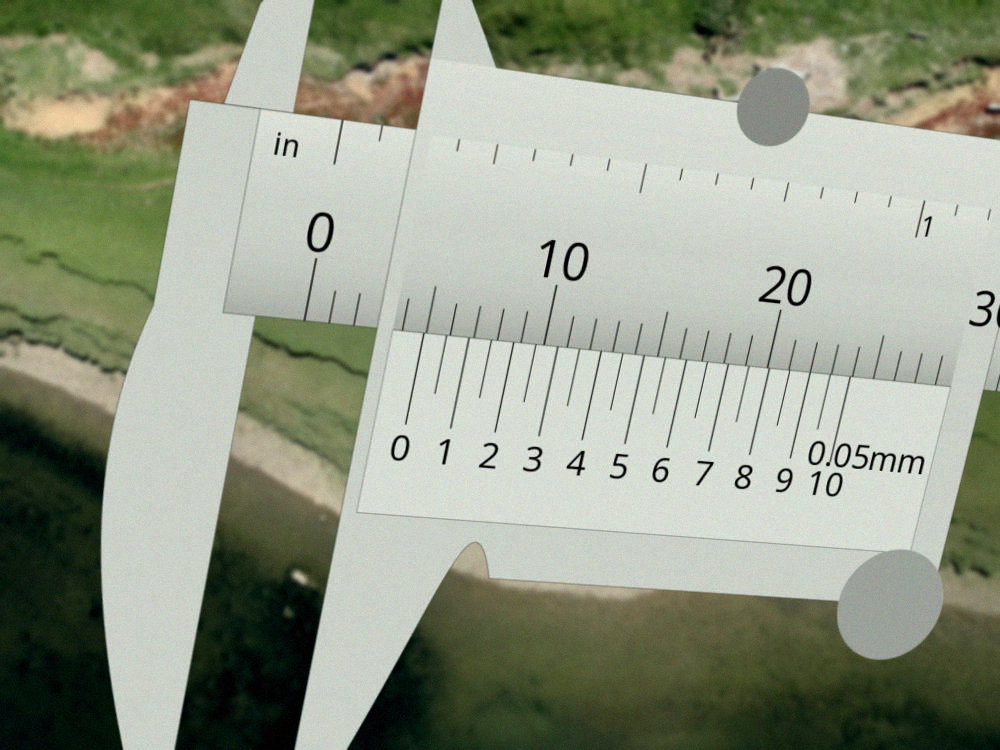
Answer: 4.9 mm
